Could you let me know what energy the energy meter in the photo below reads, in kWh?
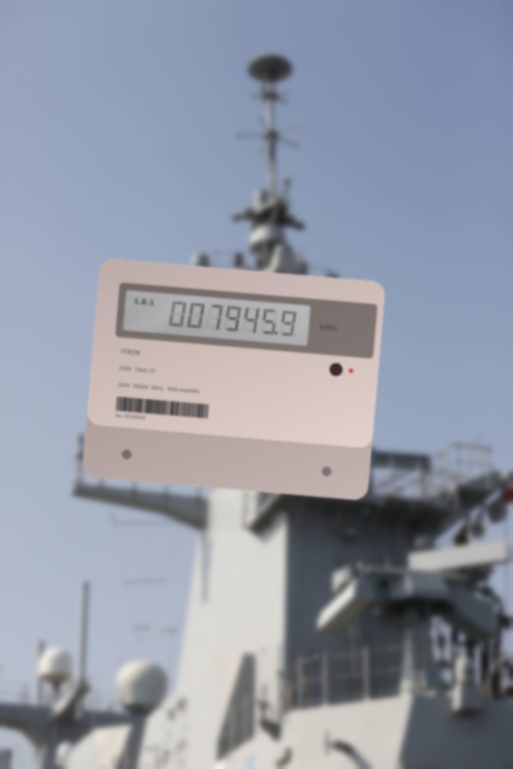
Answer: 7945.9 kWh
